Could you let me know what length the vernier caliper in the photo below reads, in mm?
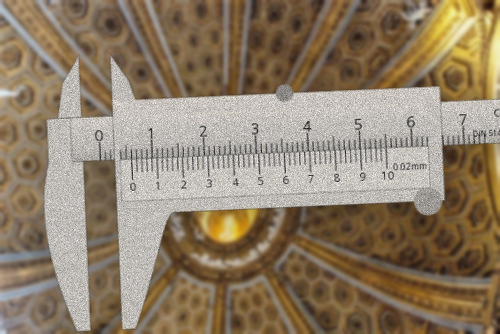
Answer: 6.0 mm
